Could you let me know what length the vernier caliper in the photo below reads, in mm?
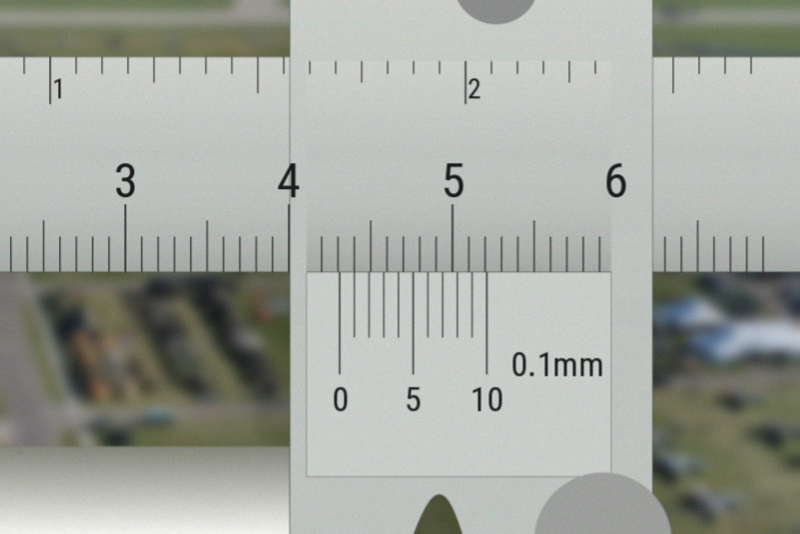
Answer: 43.1 mm
